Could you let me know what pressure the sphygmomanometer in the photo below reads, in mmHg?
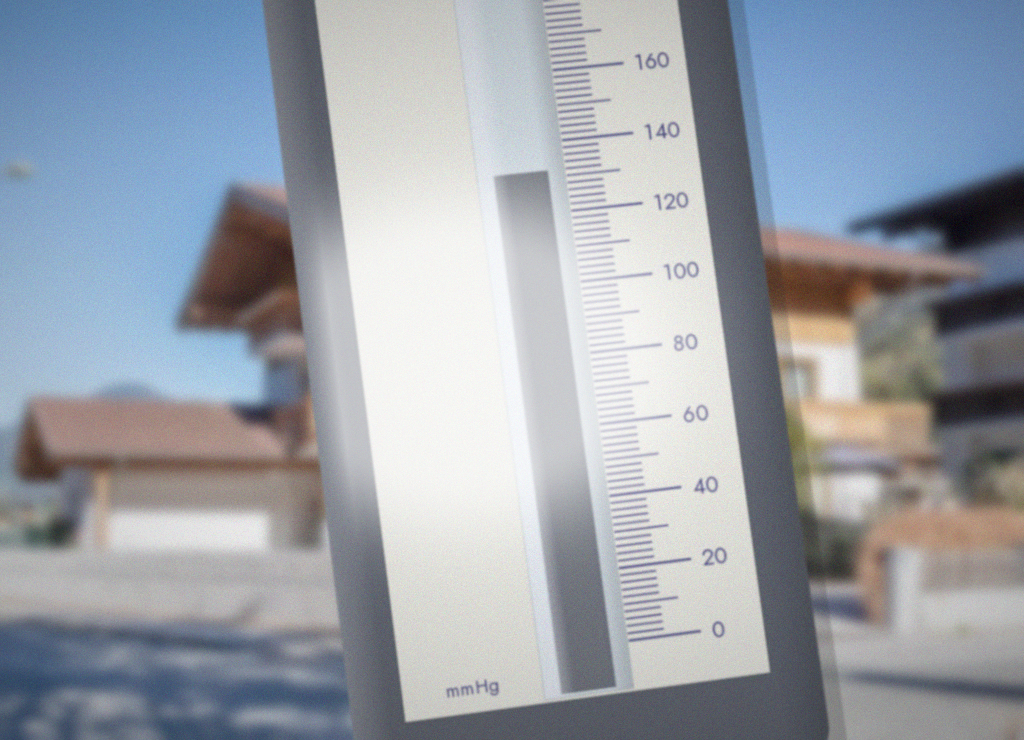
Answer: 132 mmHg
